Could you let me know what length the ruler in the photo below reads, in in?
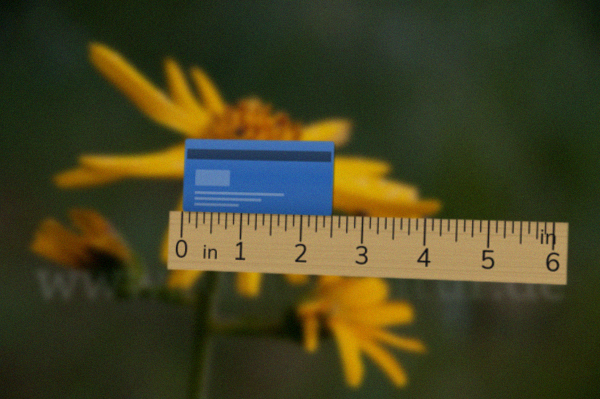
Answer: 2.5 in
